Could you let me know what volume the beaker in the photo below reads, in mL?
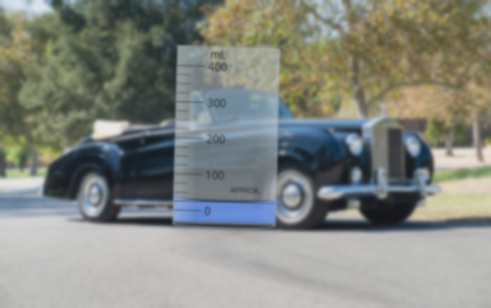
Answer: 25 mL
